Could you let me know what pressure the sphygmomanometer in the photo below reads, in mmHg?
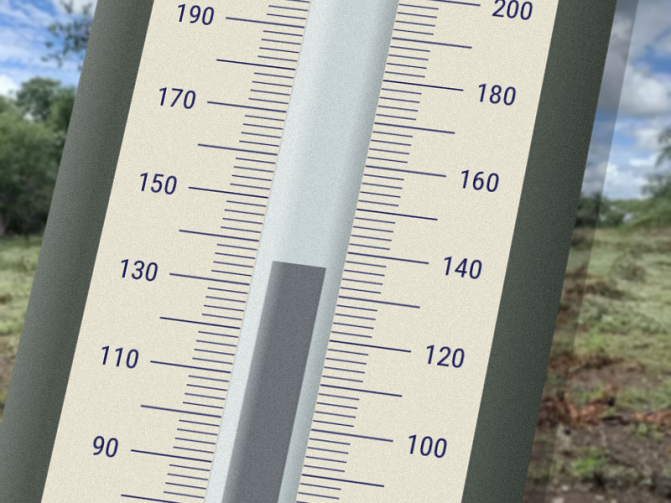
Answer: 136 mmHg
